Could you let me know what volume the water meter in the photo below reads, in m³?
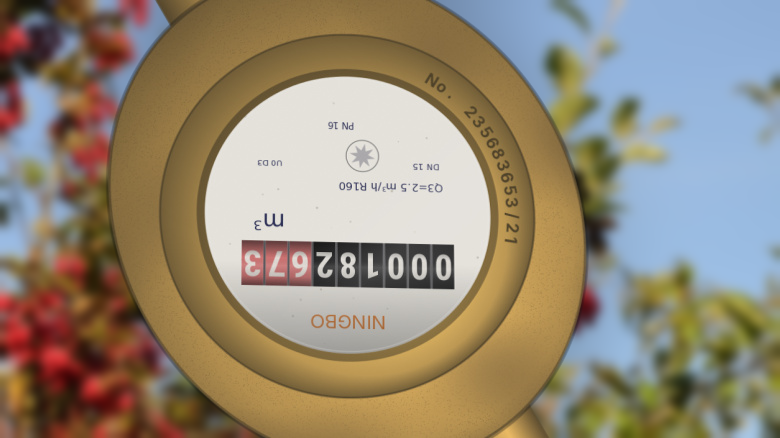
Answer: 182.673 m³
